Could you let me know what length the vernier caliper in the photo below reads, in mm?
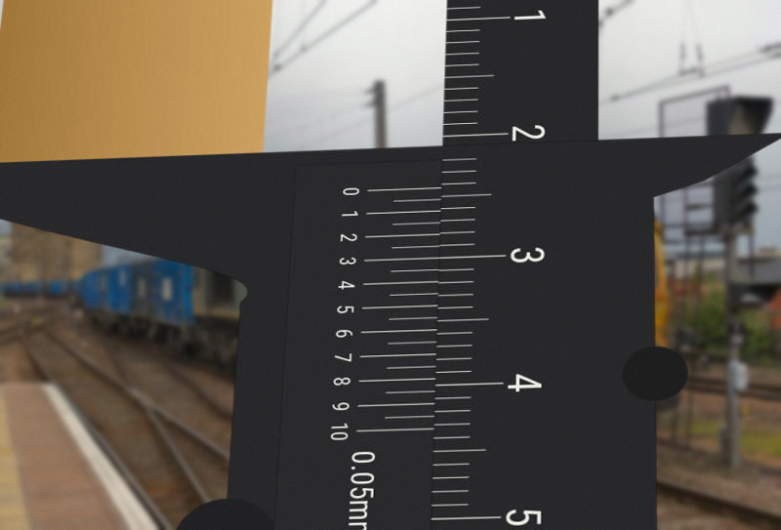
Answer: 24.3 mm
